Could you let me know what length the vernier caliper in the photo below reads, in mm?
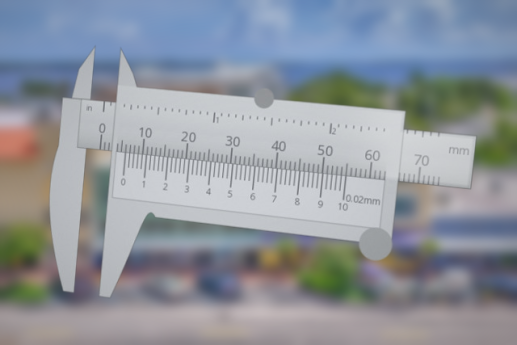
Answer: 6.0 mm
